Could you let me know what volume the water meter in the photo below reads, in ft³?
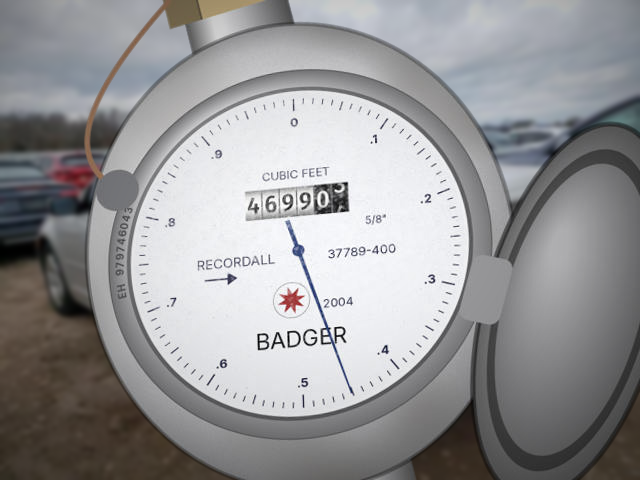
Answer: 469903.45 ft³
